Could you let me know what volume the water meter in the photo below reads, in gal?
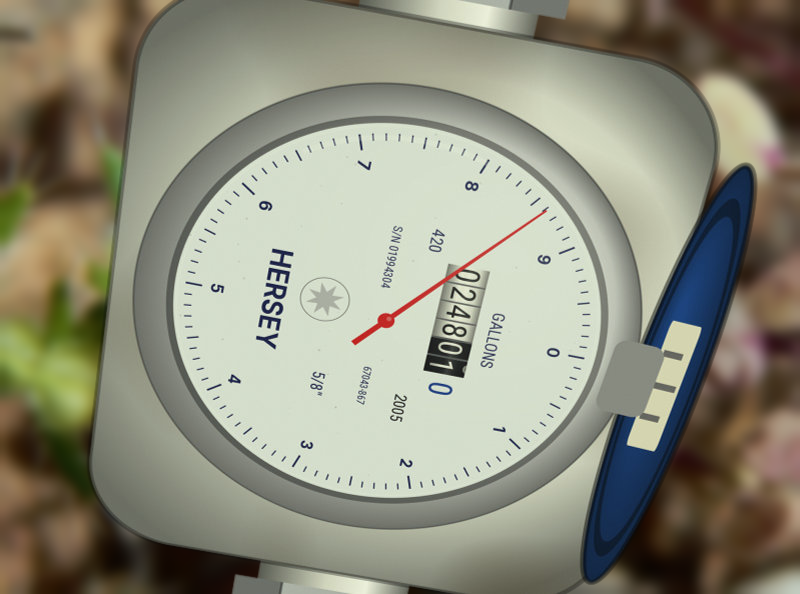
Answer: 248008.6 gal
